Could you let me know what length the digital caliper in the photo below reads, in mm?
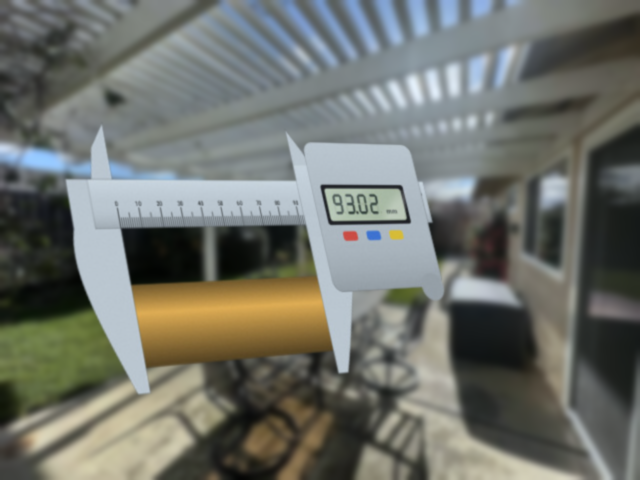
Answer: 93.02 mm
